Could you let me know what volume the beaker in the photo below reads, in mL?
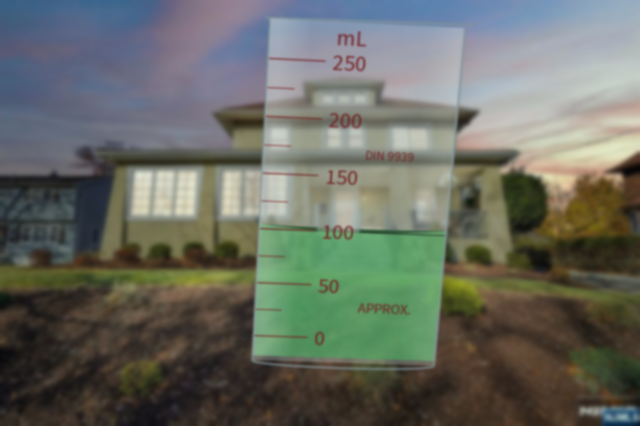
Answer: 100 mL
